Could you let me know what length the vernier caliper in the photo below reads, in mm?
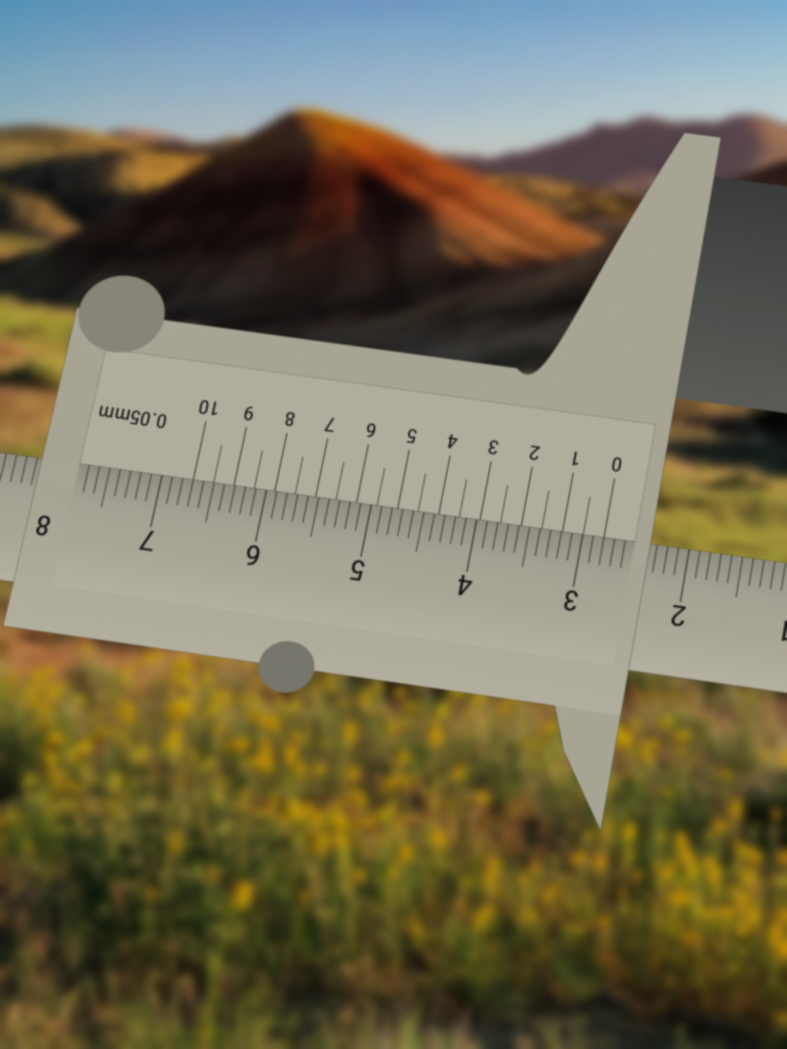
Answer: 28.0 mm
